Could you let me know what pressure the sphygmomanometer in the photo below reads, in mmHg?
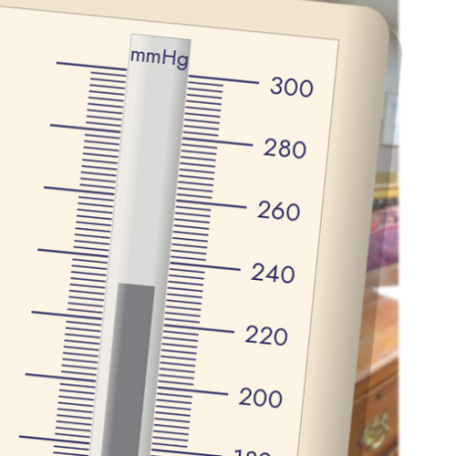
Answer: 232 mmHg
